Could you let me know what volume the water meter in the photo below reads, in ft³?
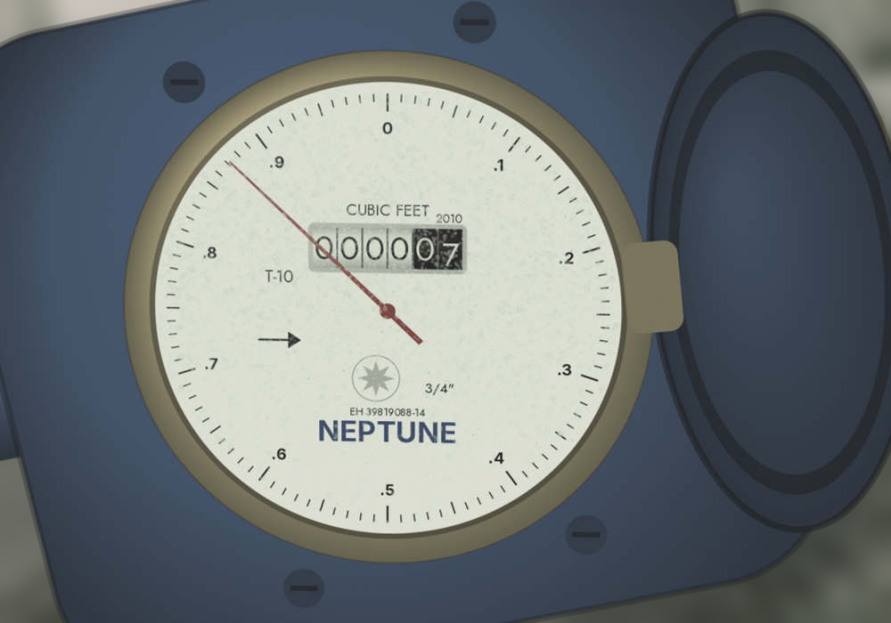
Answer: 6.87 ft³
